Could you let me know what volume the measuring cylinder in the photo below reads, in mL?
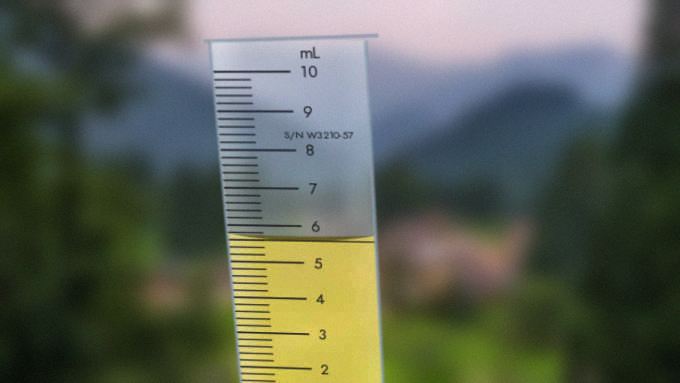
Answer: 5.6 mL
